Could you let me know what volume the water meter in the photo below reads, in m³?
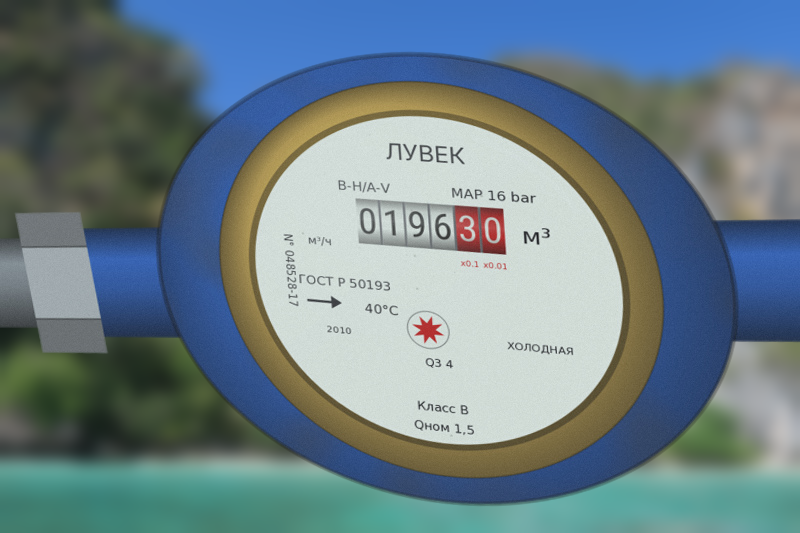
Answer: 196.30 m³
